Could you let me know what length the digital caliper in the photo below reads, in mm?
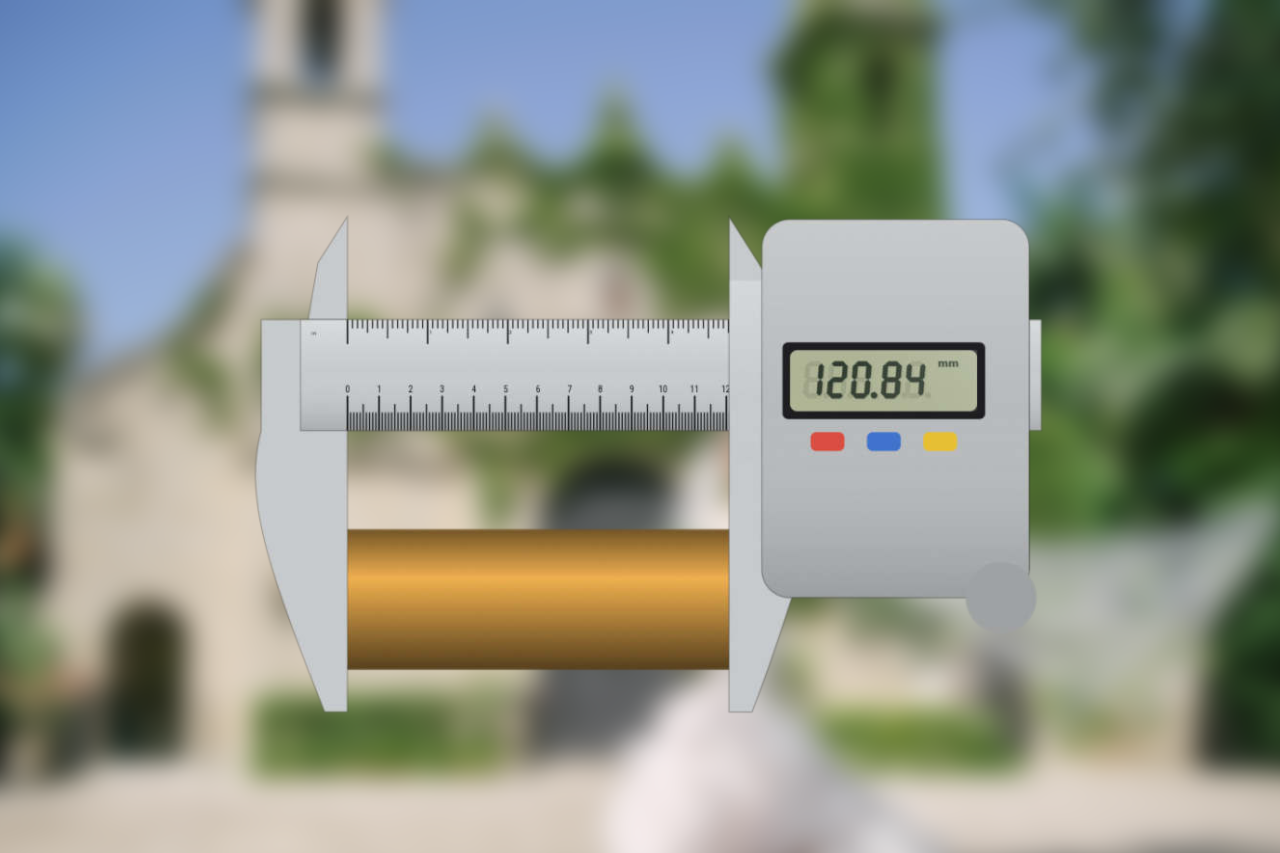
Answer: 120.84 mm
